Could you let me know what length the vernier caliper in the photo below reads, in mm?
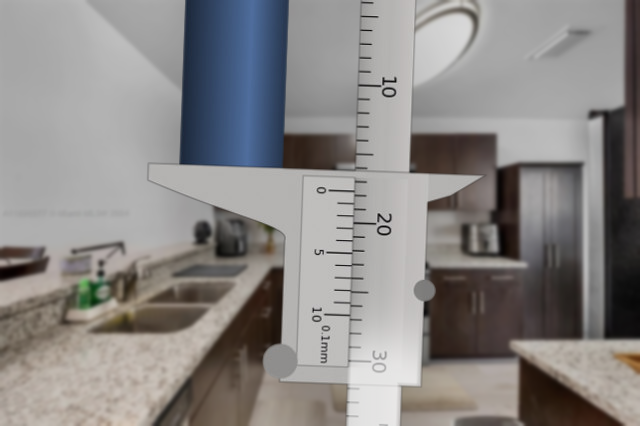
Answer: 17.7 mm
